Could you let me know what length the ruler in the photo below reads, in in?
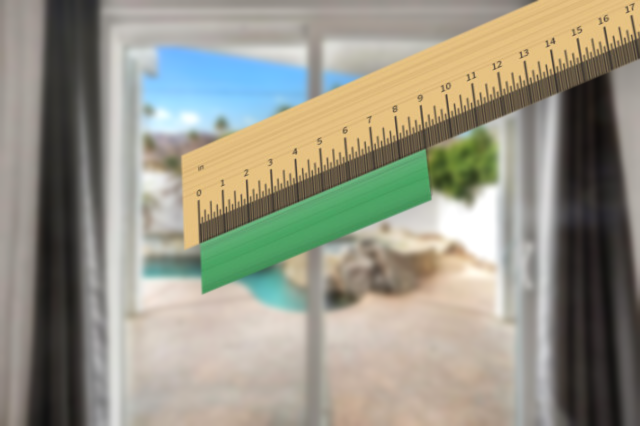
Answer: 9 in
